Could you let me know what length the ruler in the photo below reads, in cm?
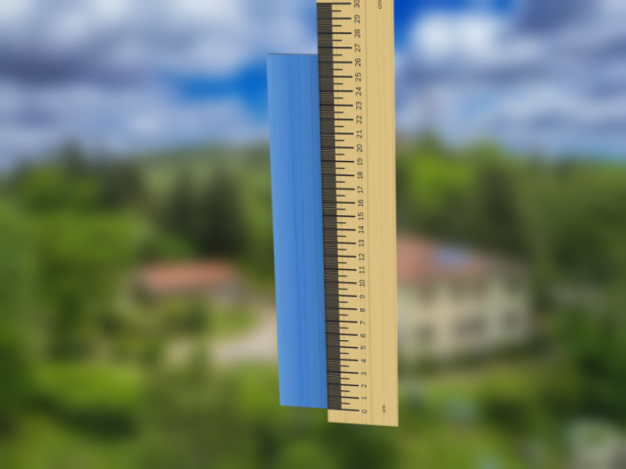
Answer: 26.5 cm
